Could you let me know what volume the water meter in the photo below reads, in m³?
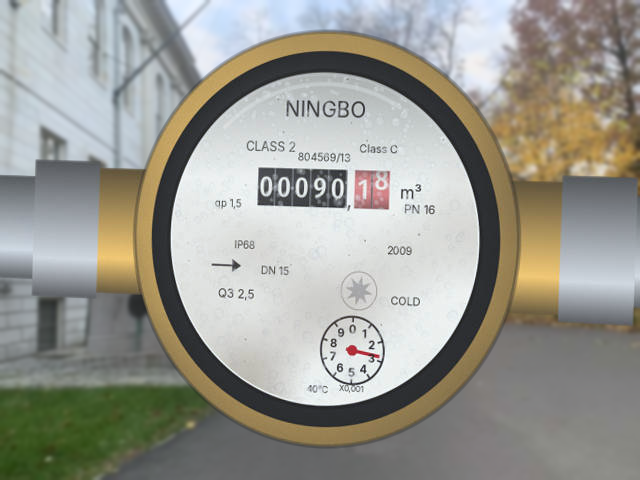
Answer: 90.182 m³
